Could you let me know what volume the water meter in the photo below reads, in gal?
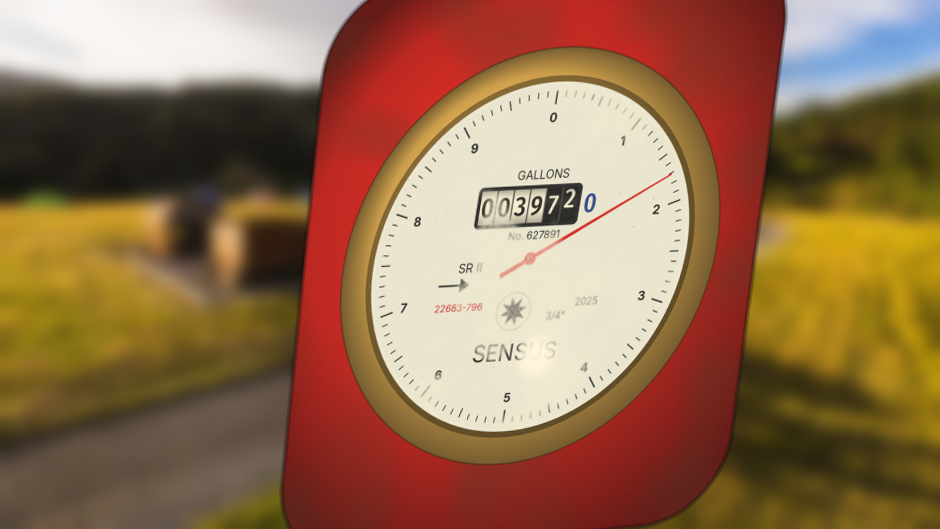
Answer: 39721.7 gal
